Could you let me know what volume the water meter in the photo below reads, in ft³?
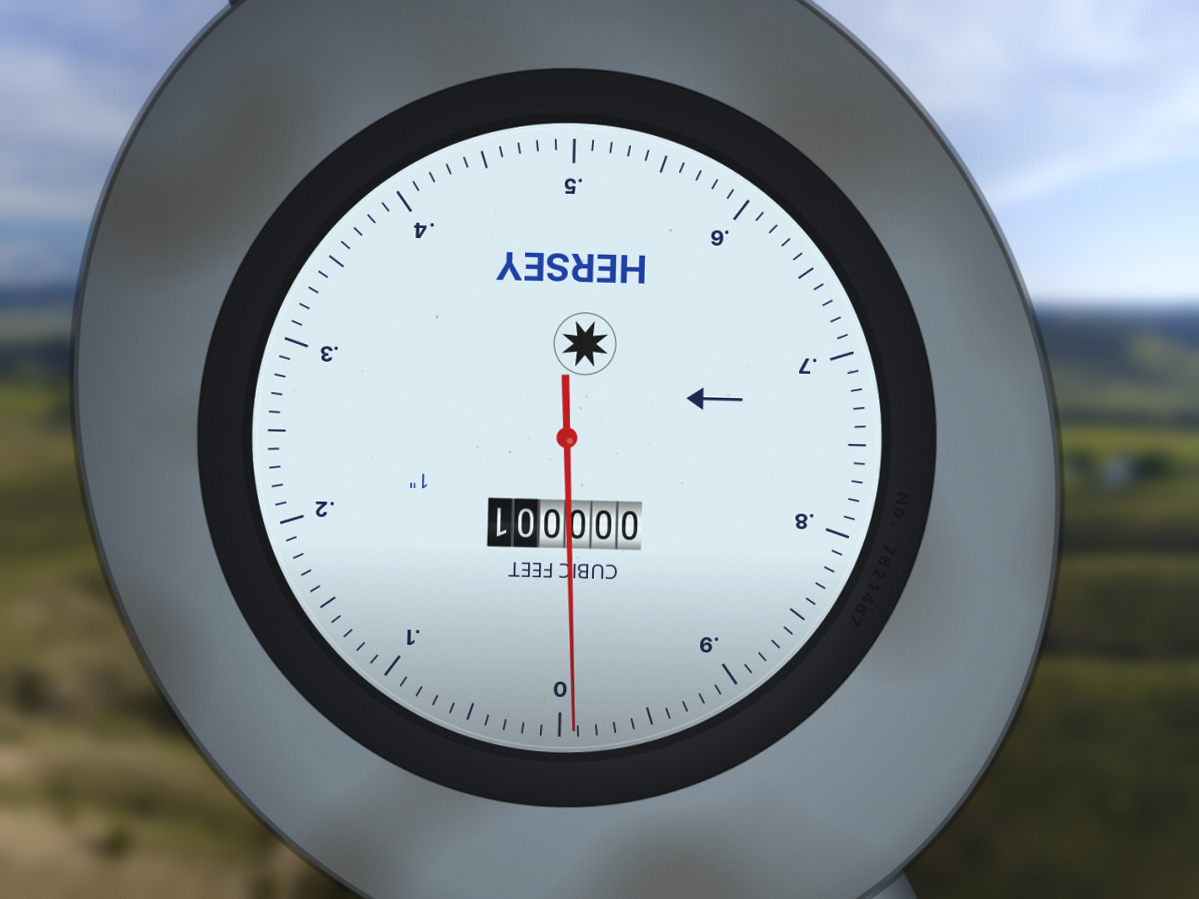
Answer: 0.99 ft³
